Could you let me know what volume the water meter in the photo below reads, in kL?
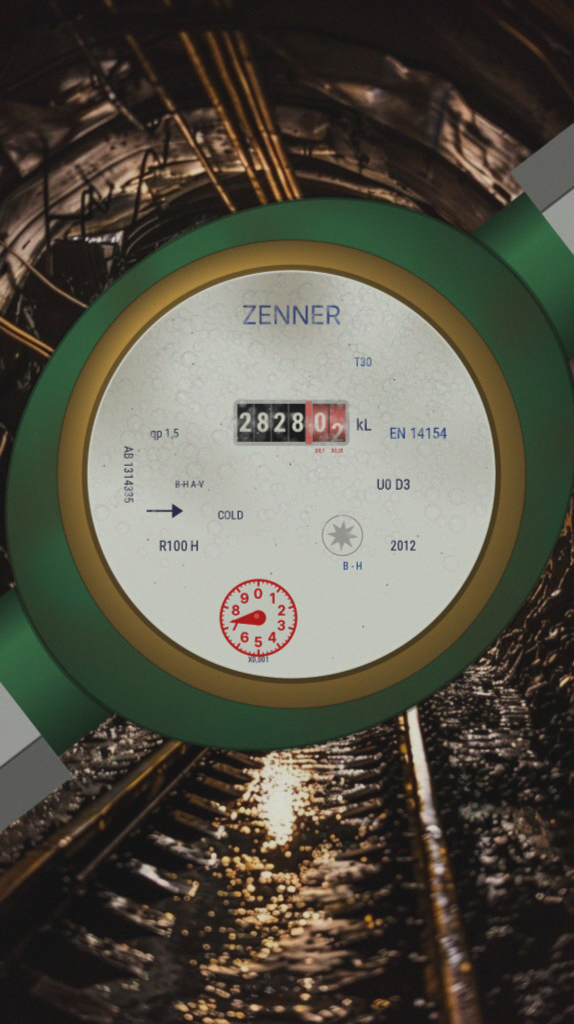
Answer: 2828.017 kL
